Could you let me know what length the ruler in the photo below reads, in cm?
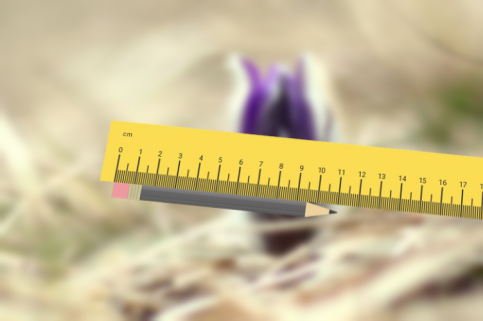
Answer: 11 cm
